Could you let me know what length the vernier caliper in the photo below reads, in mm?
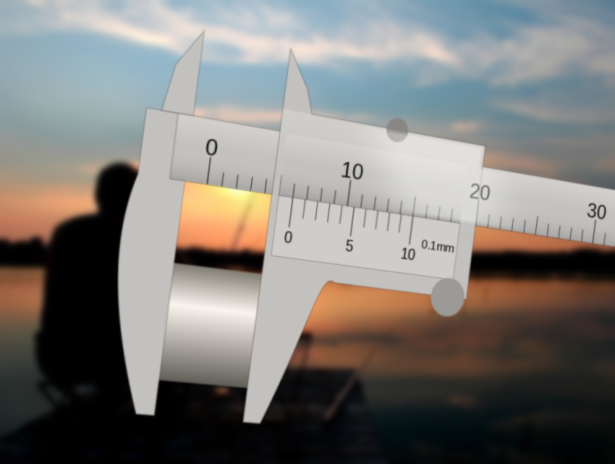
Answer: 6.0 mm
